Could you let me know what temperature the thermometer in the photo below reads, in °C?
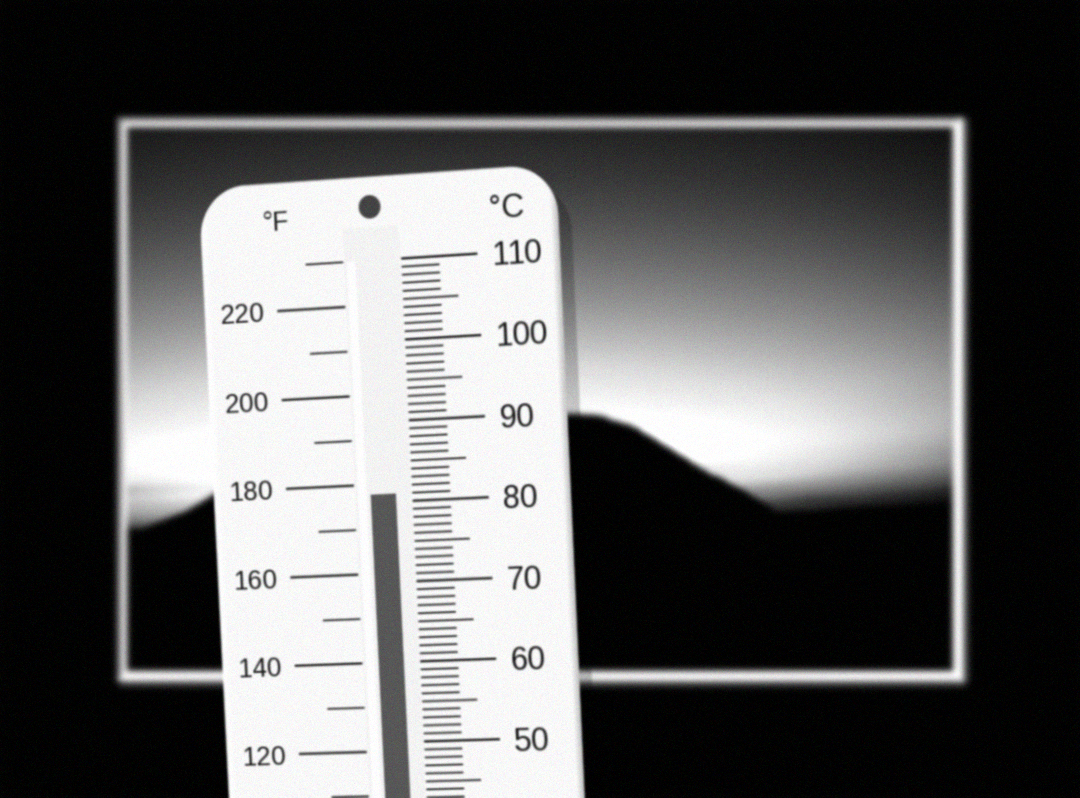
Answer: 81 °C
